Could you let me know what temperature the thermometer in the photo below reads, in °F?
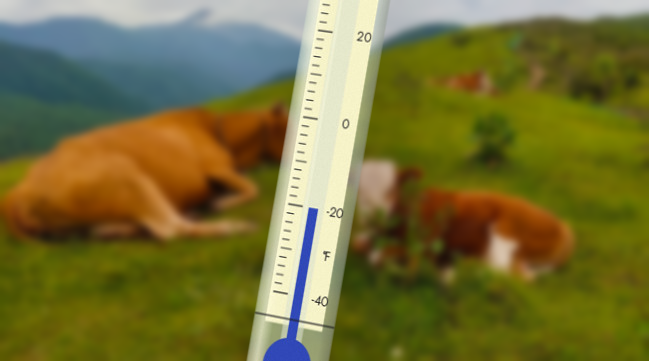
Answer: -20 °F
